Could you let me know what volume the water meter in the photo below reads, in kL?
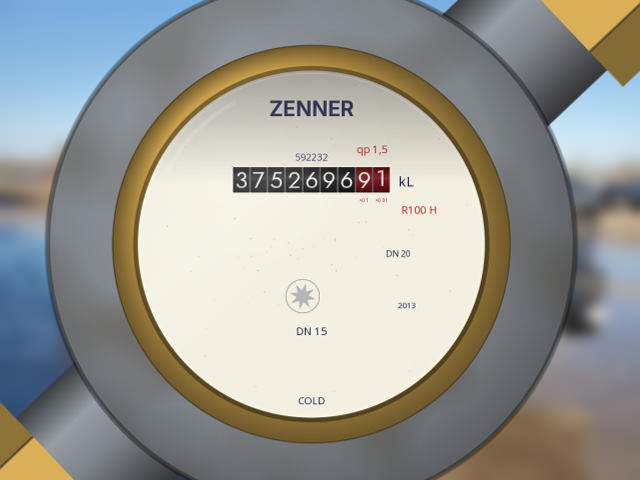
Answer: 3752696.91 kL
